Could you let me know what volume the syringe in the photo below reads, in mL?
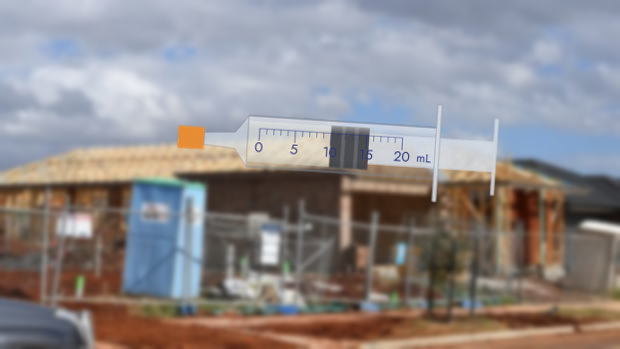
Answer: 10 mL
